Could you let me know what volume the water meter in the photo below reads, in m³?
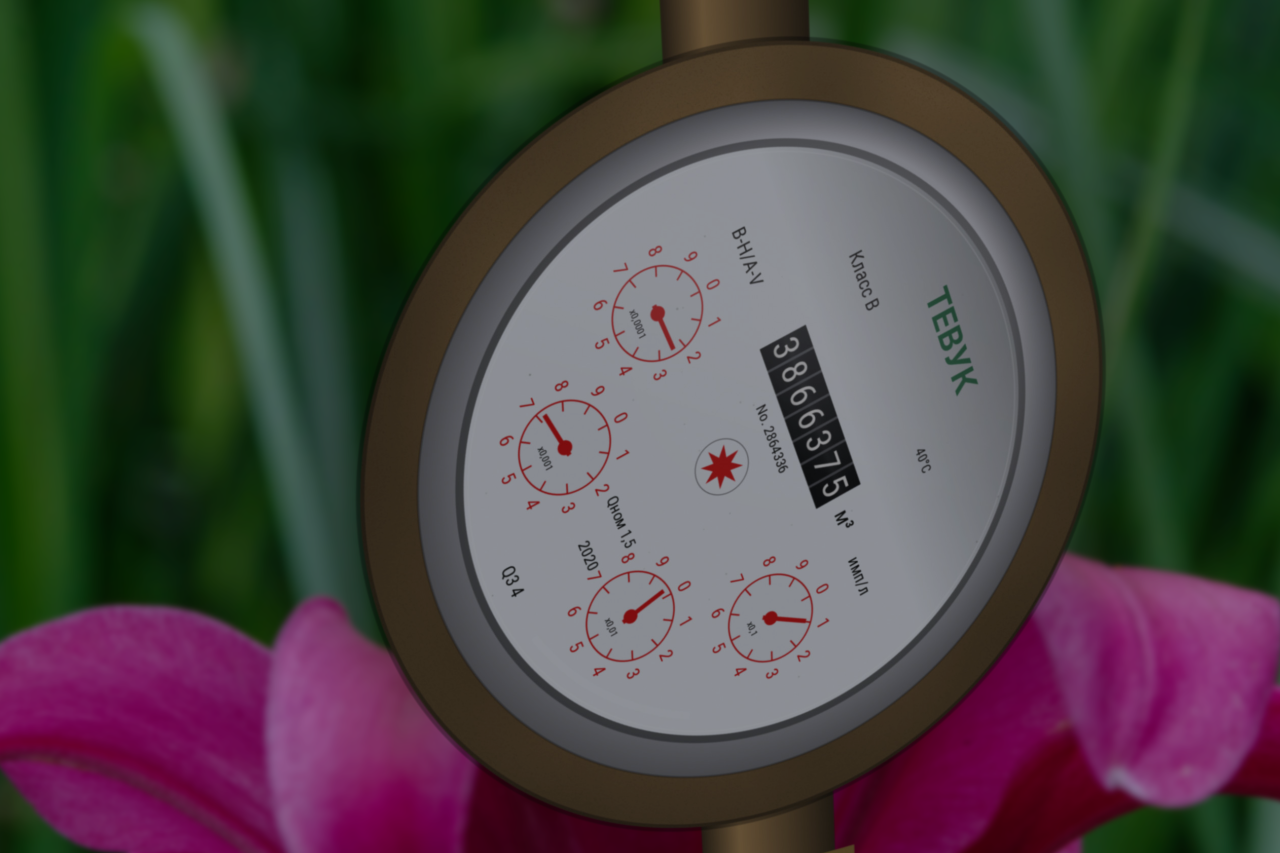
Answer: 3866375.0972 m³
